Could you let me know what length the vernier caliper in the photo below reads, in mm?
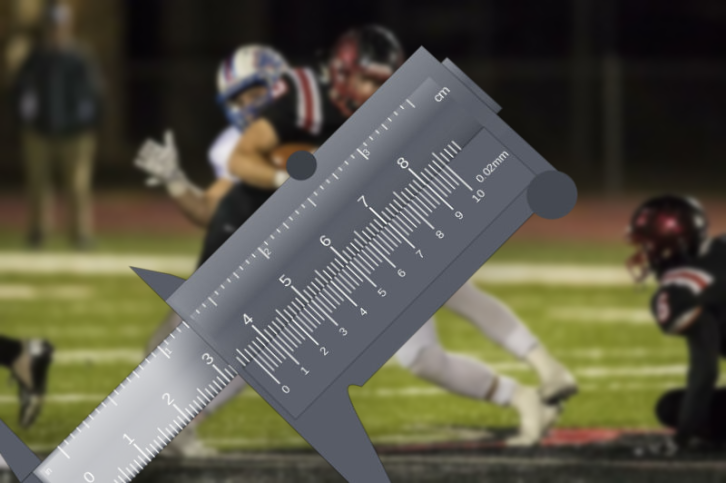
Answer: 36.0 mm
